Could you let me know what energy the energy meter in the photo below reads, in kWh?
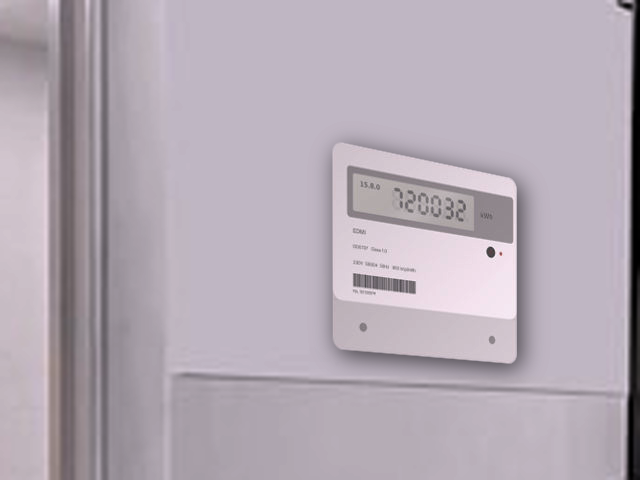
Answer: 720032 kWh
